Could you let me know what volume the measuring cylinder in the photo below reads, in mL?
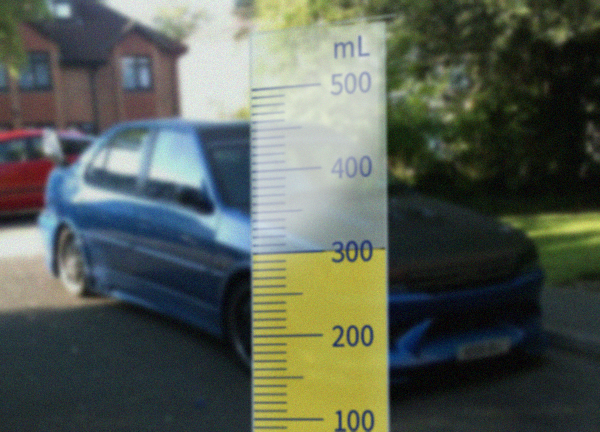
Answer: 300 mL
